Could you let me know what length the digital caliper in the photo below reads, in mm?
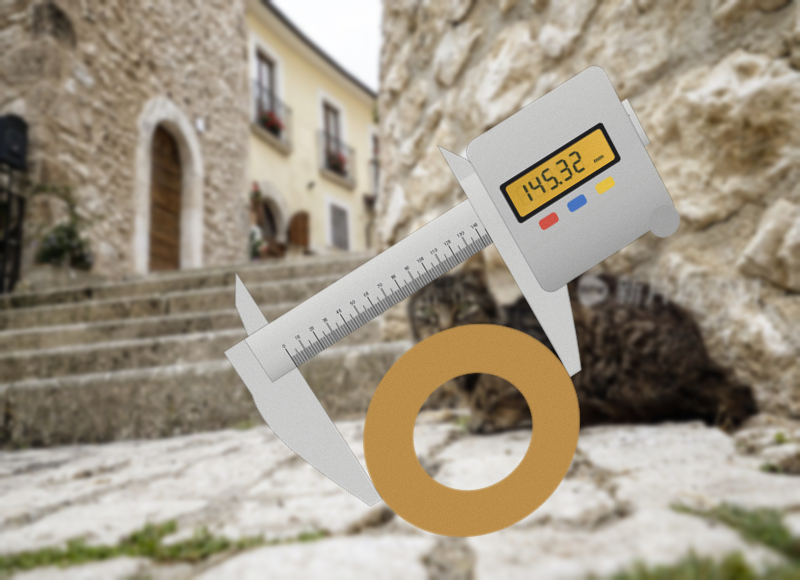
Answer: 145.32 mm
